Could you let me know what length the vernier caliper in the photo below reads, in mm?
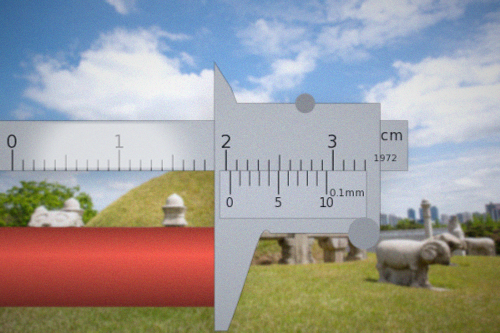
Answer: 20.4 mm
